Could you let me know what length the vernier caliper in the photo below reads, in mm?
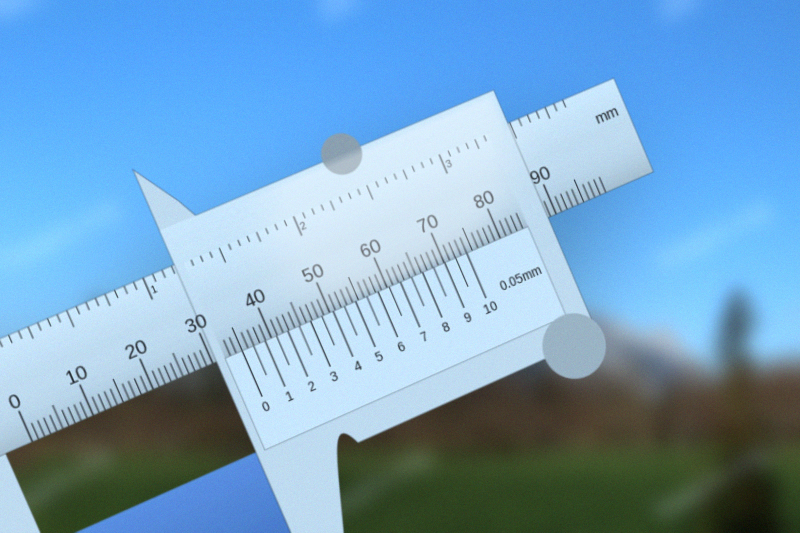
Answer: 35.0 mm
